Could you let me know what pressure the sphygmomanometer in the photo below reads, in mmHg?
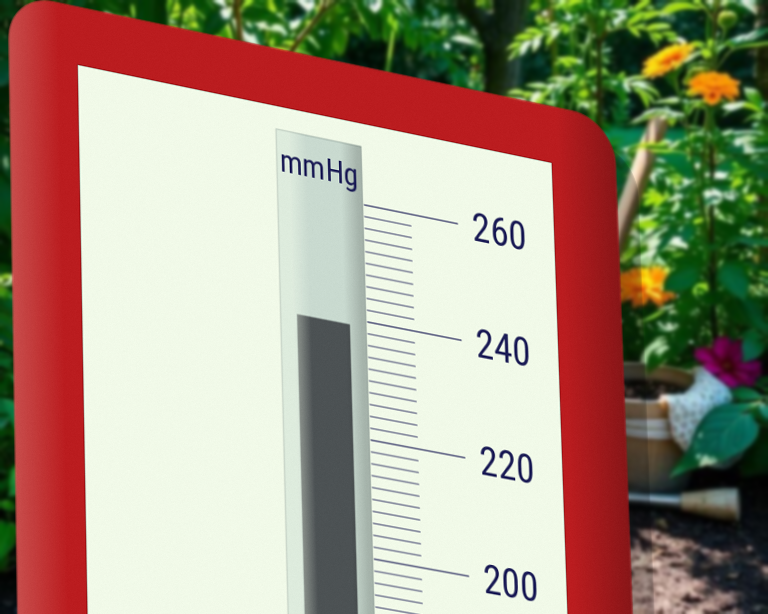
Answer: 239 mmHg
